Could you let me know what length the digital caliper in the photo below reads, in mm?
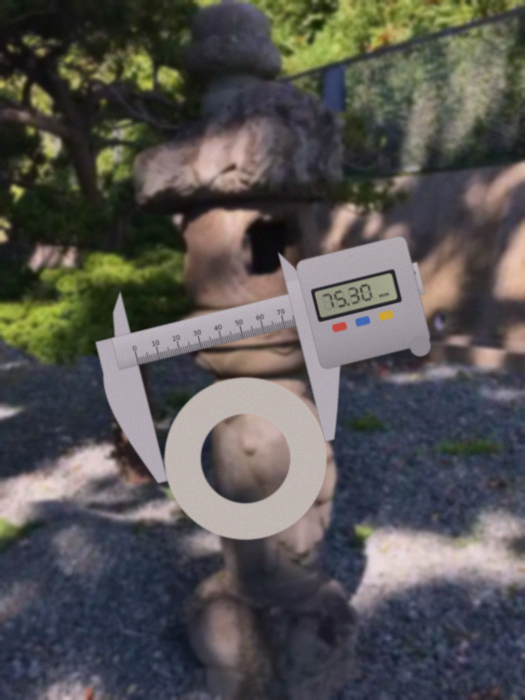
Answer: 75.30 mm
